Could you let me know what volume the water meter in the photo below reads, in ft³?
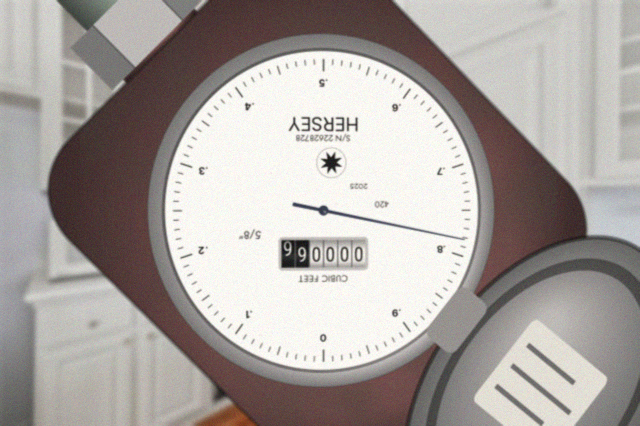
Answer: 65.78 ft³
